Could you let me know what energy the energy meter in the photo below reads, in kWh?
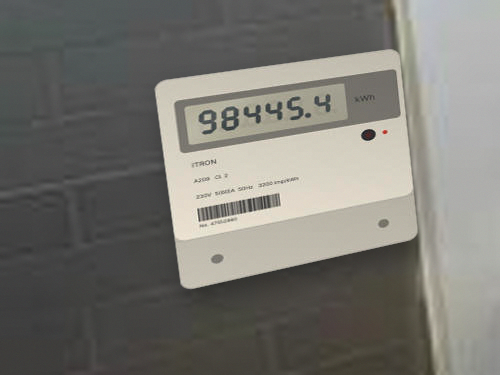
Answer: 98445.4 kWh
